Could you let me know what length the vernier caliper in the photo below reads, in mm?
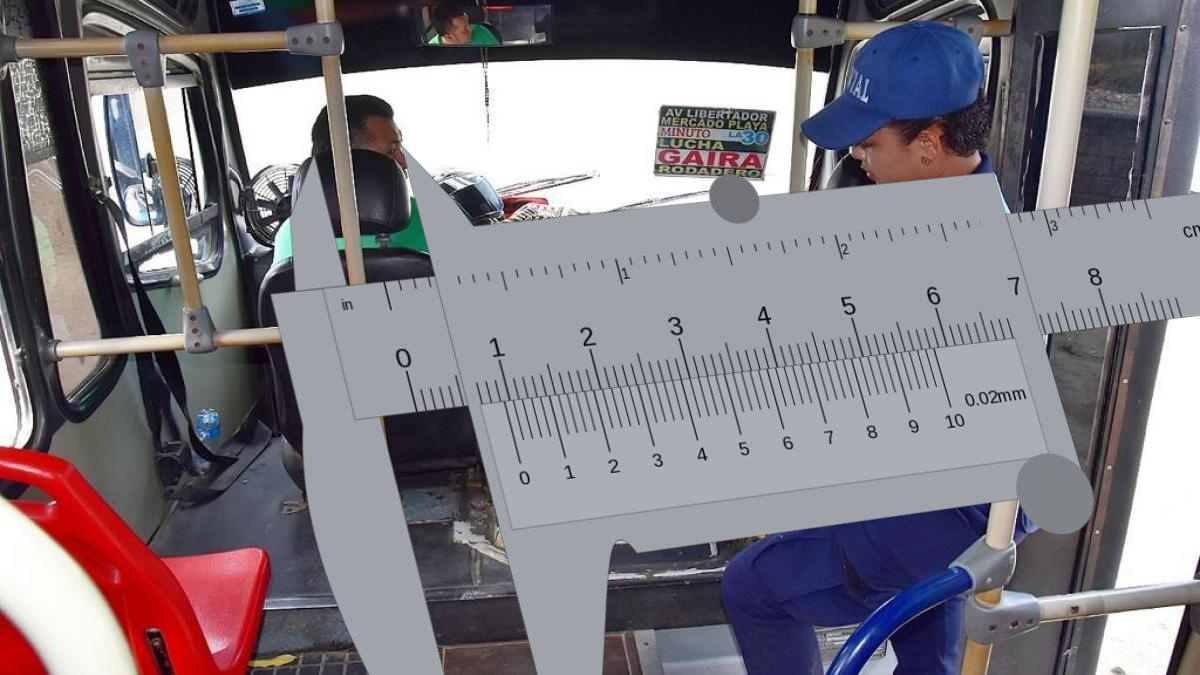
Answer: 9.4 mm
